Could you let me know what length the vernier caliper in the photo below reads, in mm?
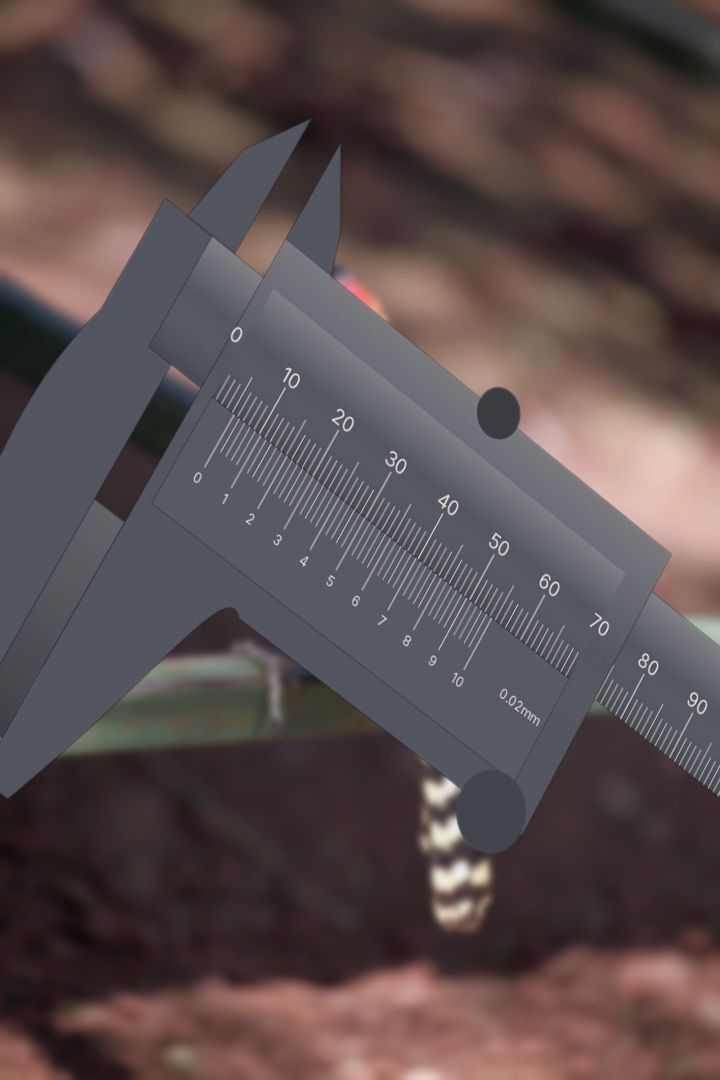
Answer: 5.4 mm
